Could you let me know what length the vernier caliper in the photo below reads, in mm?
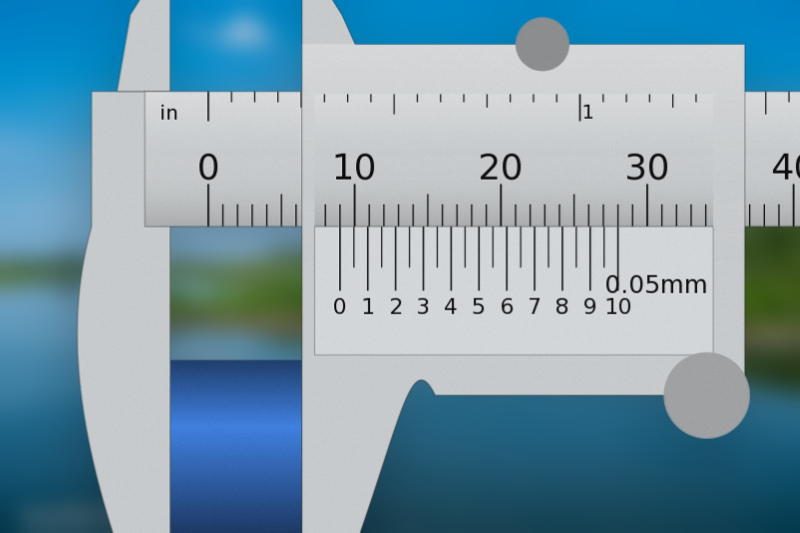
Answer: 9.0 mm
